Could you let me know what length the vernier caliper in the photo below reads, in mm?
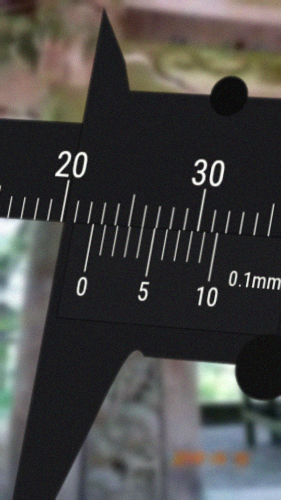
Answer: 22.4 mm
